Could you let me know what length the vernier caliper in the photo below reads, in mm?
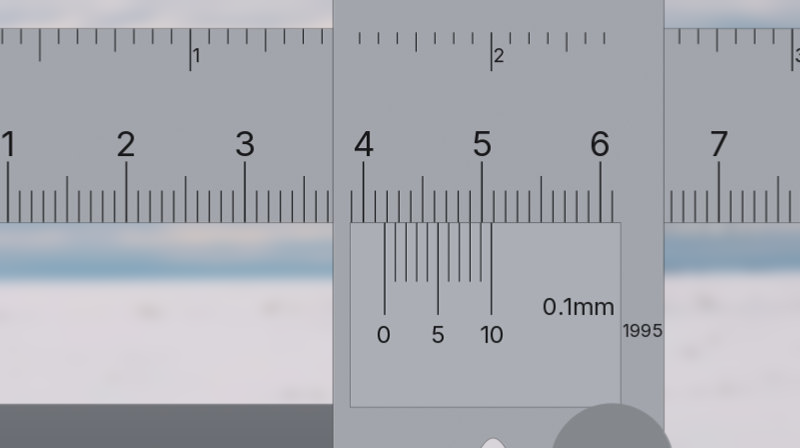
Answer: 41.8 mm
